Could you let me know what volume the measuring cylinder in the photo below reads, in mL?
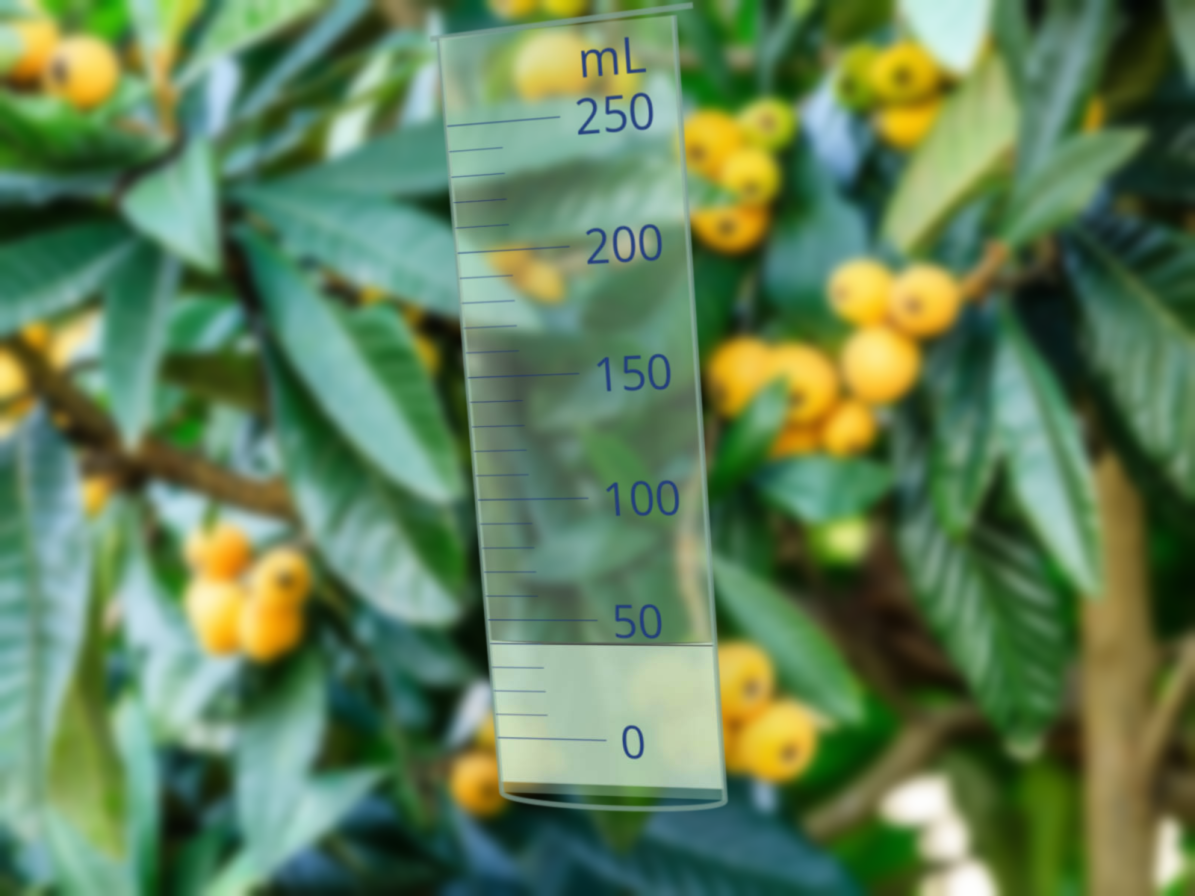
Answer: 40 mL
